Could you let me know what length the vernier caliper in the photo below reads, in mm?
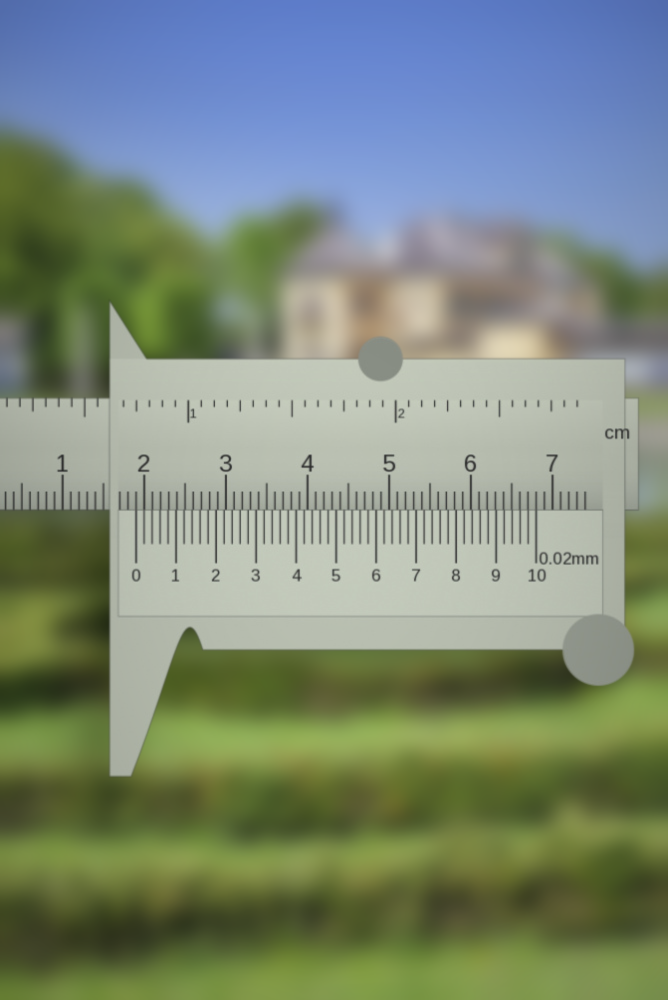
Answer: 19.0 mm
